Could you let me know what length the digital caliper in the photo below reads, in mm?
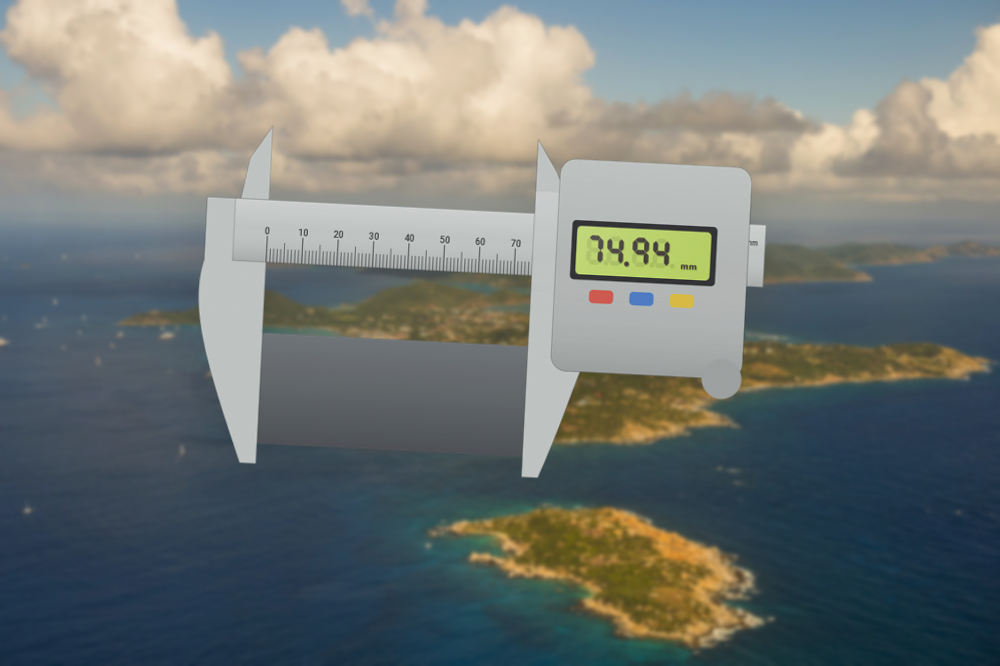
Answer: 74.94 mm
